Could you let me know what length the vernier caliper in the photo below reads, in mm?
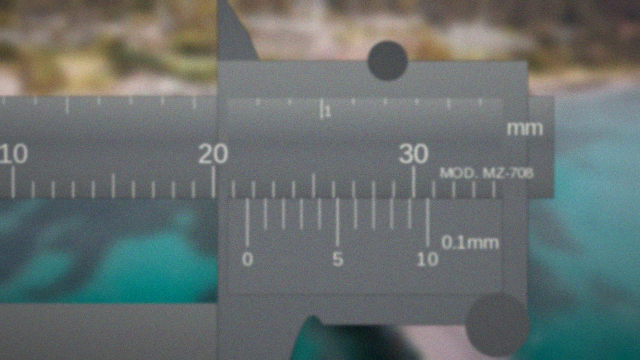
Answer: 21.7 mm
